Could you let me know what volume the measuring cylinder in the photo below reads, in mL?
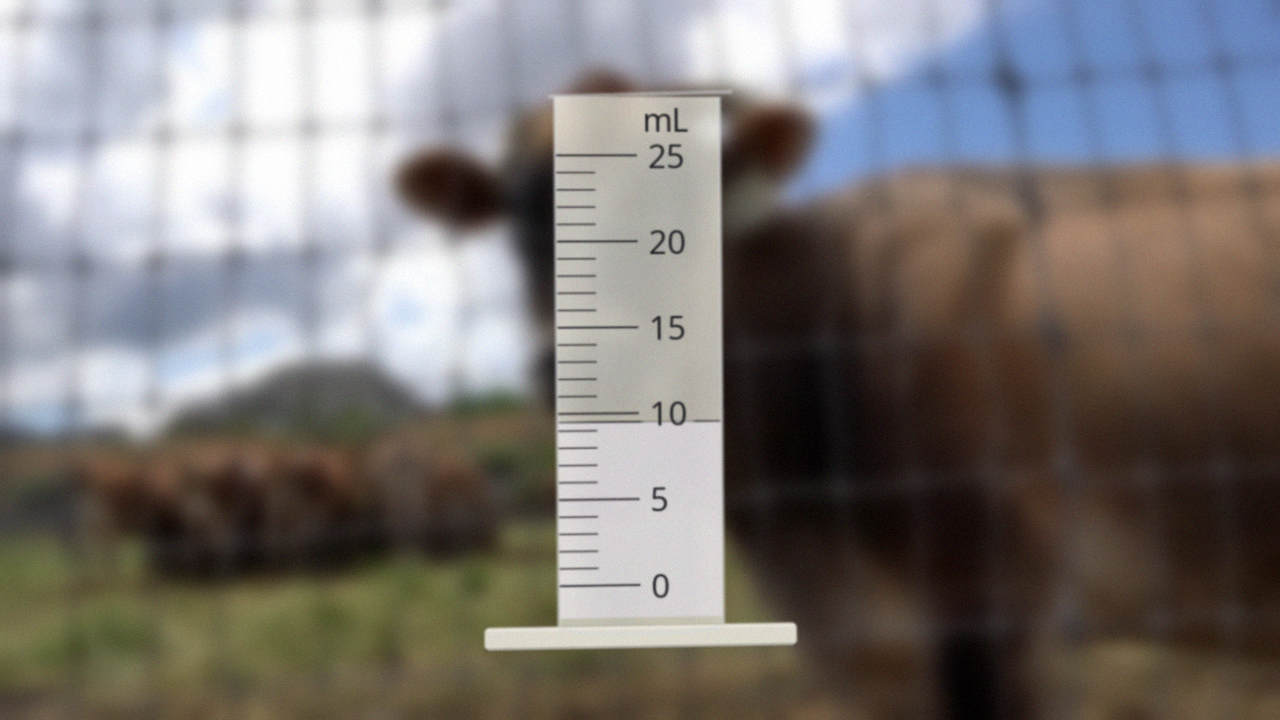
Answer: 9.5 mL
